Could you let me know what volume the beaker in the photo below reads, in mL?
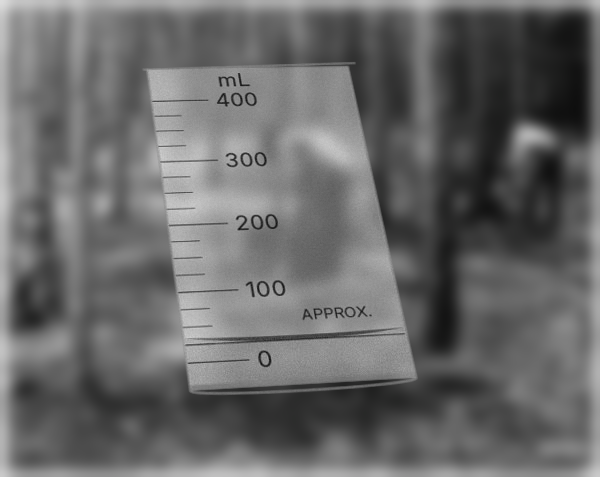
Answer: 25 mL
